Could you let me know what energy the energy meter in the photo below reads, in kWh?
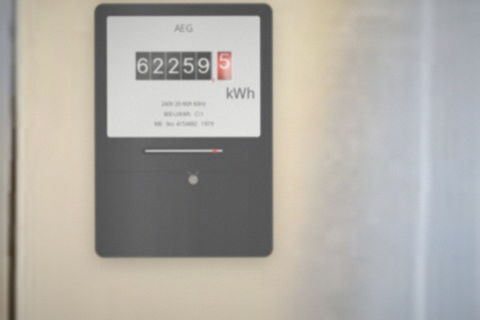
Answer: 62259.5 kWh
